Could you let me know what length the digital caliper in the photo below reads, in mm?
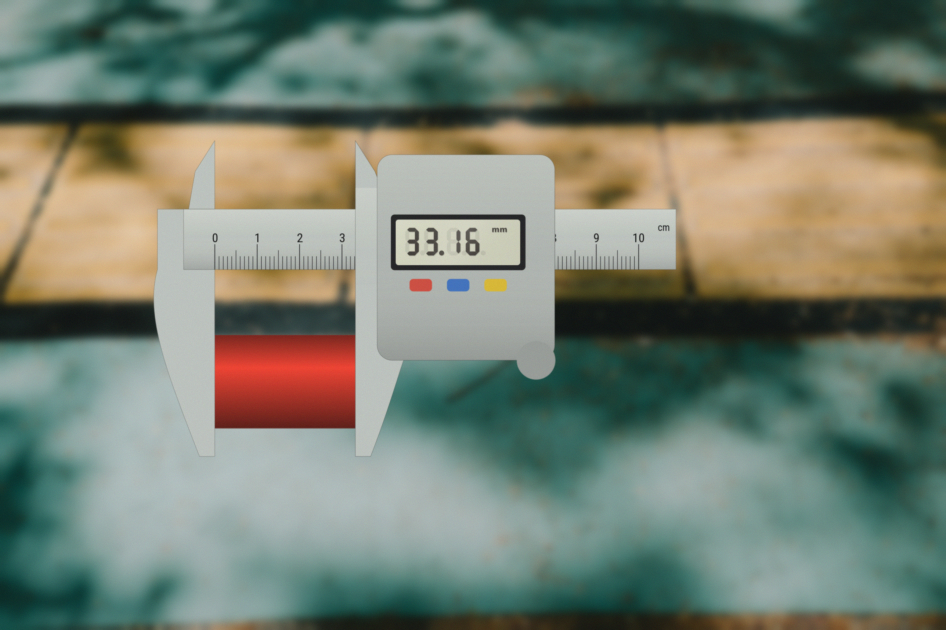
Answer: 33.16 mm
